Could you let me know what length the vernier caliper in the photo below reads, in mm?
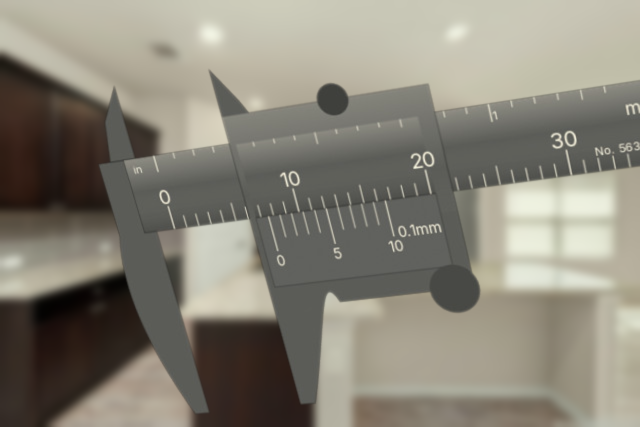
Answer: 7.6 mm
